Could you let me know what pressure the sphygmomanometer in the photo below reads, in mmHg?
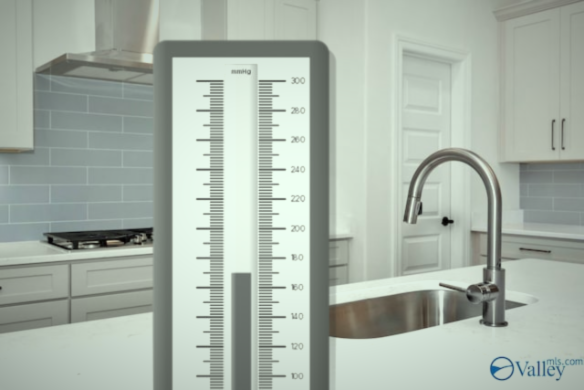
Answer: 170 mmHg
